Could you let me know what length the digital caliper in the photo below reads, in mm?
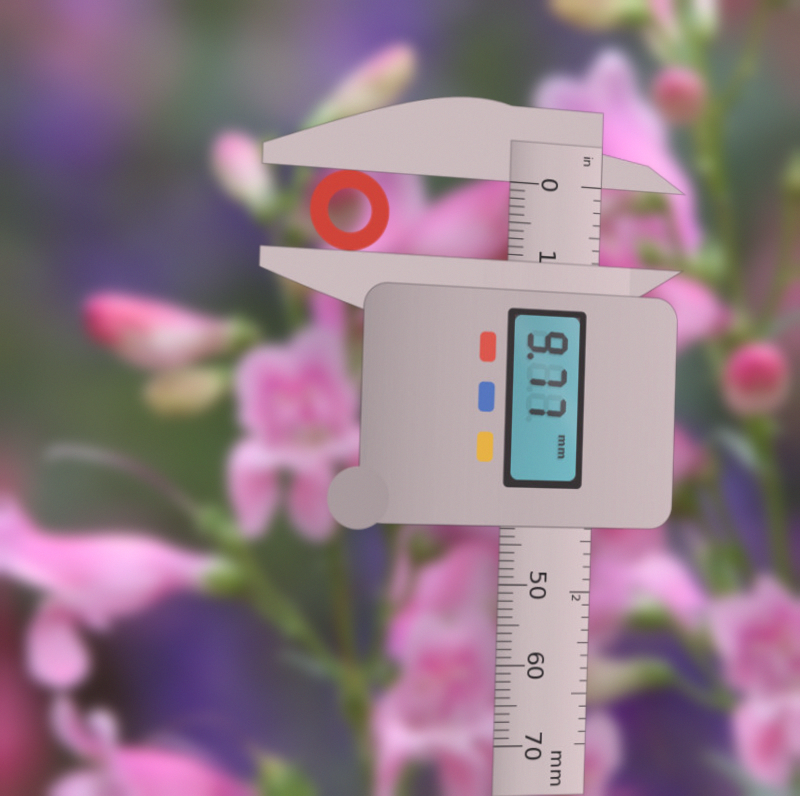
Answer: 9.77 mm
